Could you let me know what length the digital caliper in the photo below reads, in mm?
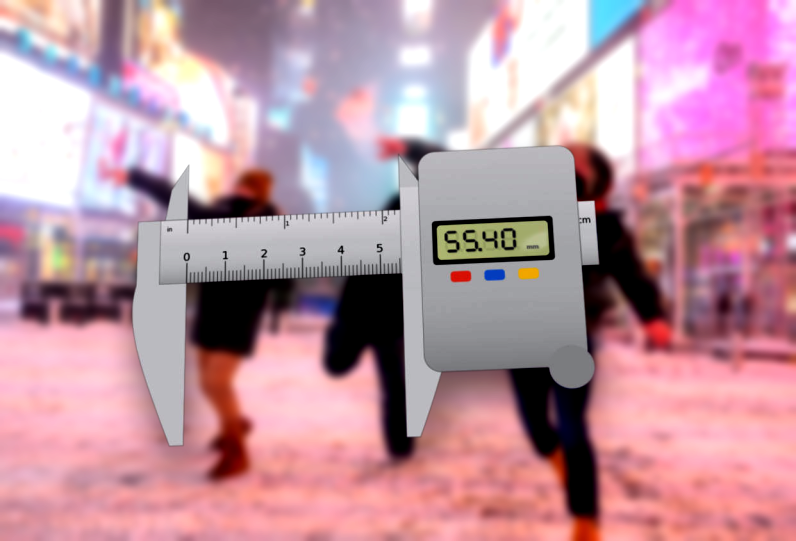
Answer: 55.40 mm
